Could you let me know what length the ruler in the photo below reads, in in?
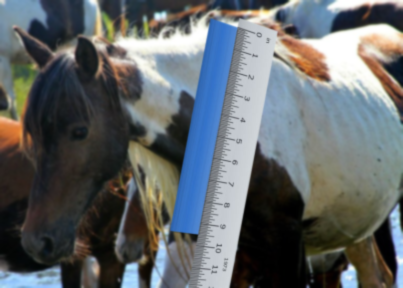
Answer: 9.5 in
